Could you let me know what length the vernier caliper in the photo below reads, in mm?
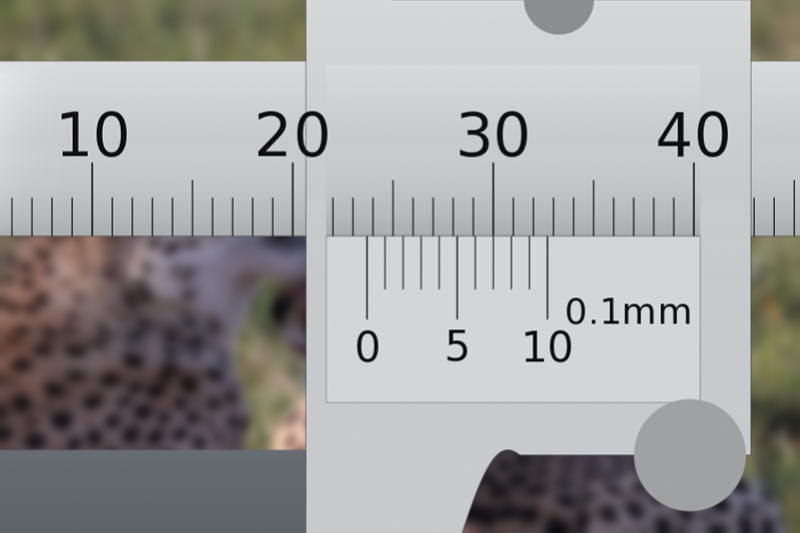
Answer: 23.7 mm
